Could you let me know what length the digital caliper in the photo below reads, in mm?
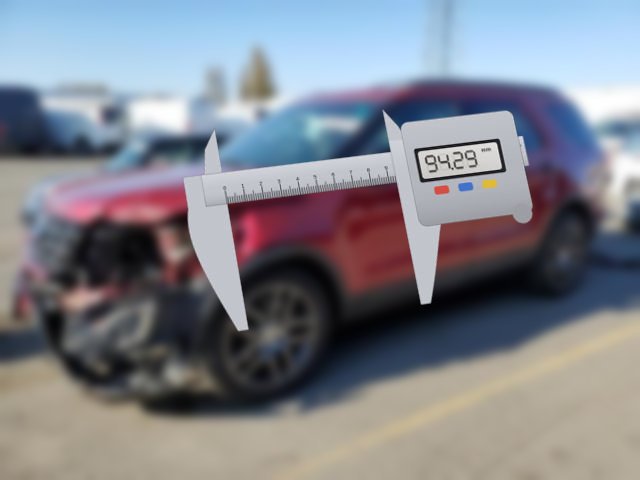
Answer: 94.29 mm
